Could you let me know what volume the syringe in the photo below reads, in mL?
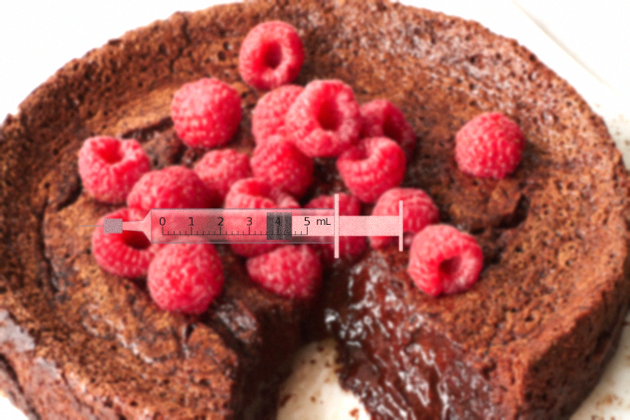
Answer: 3.6 mL
